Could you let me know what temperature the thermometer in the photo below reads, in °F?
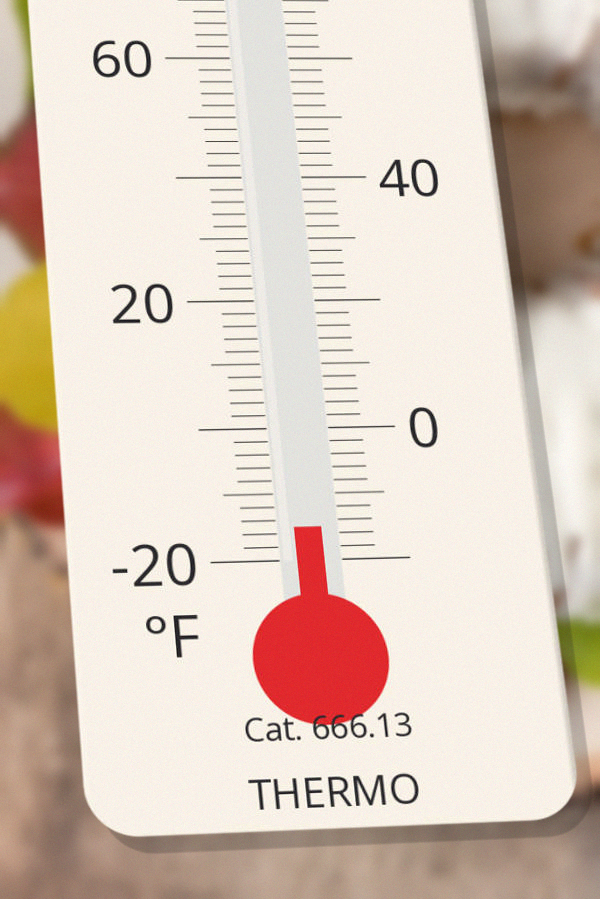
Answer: -15 °F
